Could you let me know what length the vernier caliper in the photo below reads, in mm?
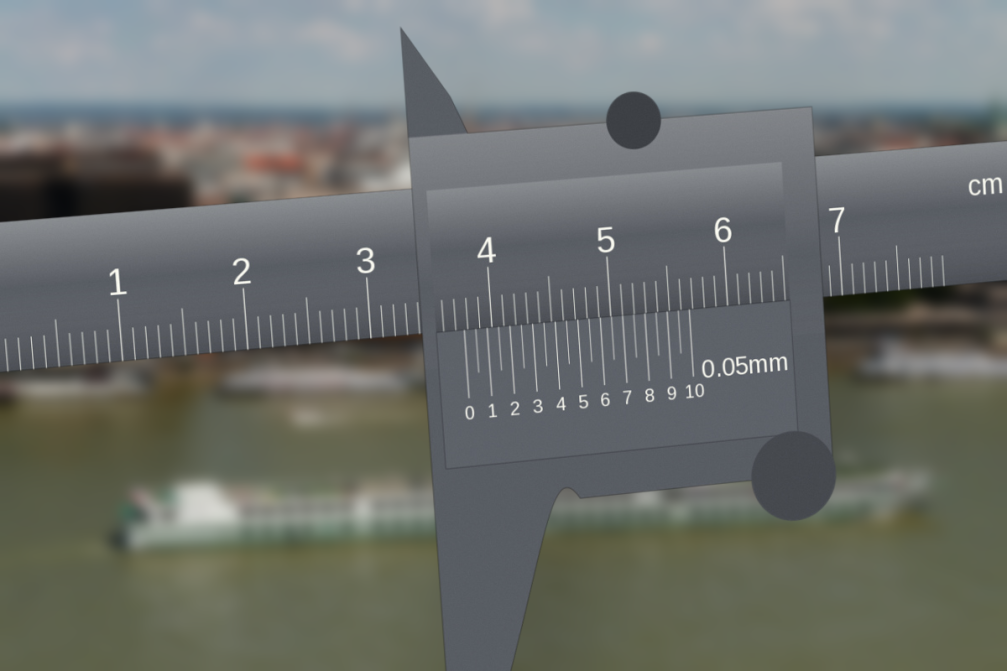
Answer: 37.7 mm
